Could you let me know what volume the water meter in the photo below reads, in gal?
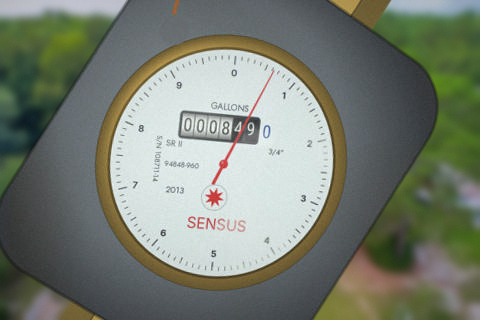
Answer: 8490.6 gal
